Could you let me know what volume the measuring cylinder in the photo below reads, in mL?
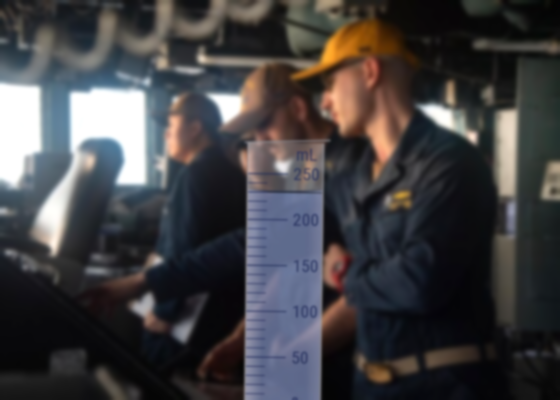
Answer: 230 mL
